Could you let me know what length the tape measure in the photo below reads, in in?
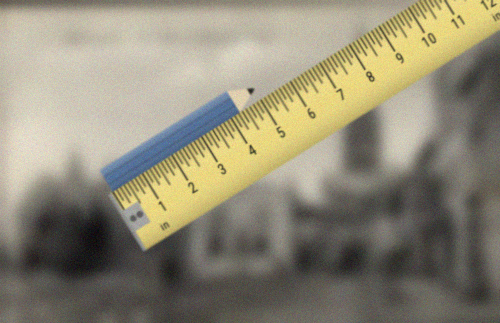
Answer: 5 in
